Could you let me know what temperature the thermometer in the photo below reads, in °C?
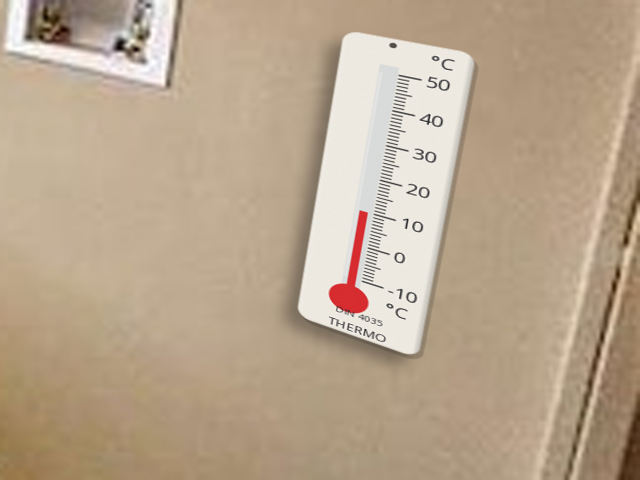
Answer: 10 °C
